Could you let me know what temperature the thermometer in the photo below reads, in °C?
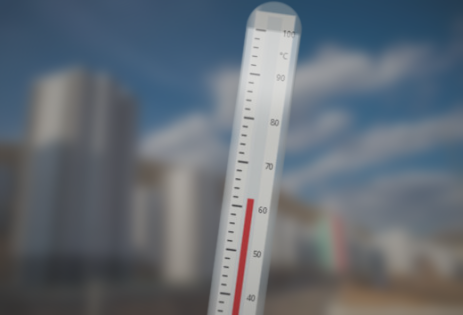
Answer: 62 °C
